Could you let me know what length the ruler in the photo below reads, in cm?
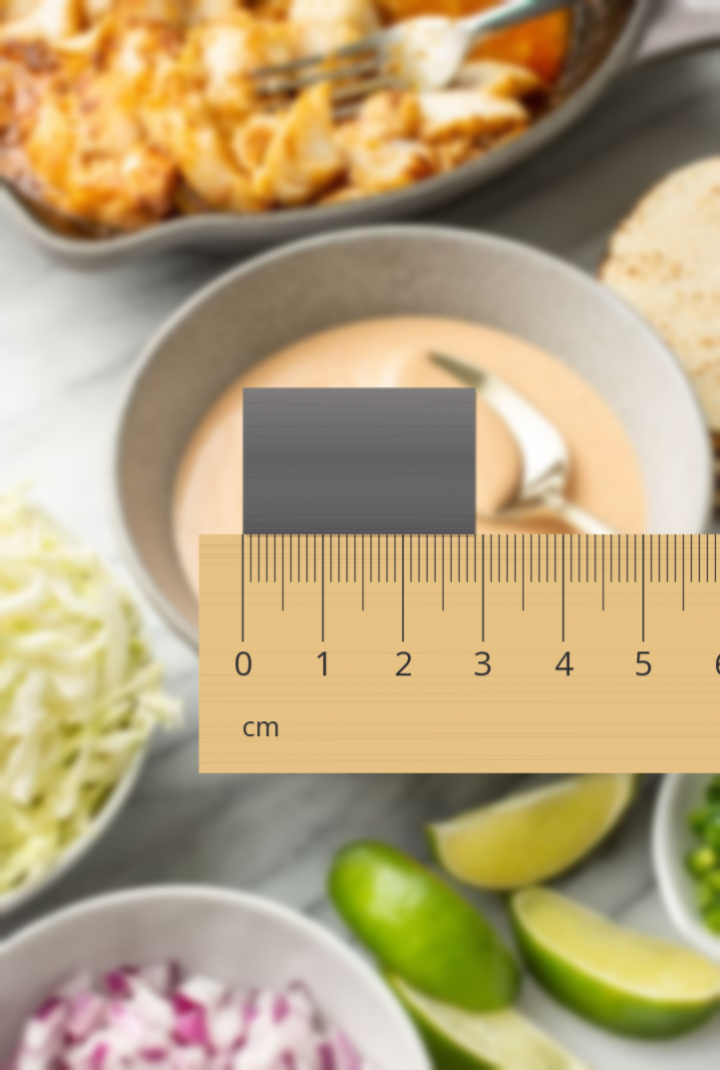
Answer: 2.9 cm
